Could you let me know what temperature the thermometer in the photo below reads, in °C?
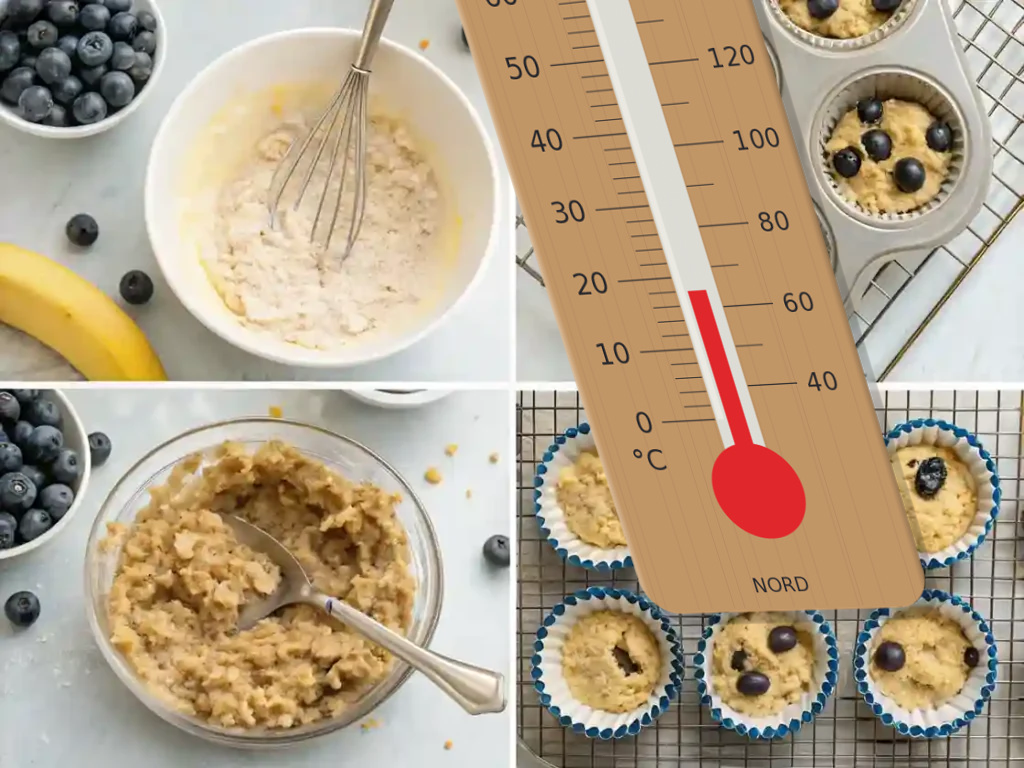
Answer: 18 °C
